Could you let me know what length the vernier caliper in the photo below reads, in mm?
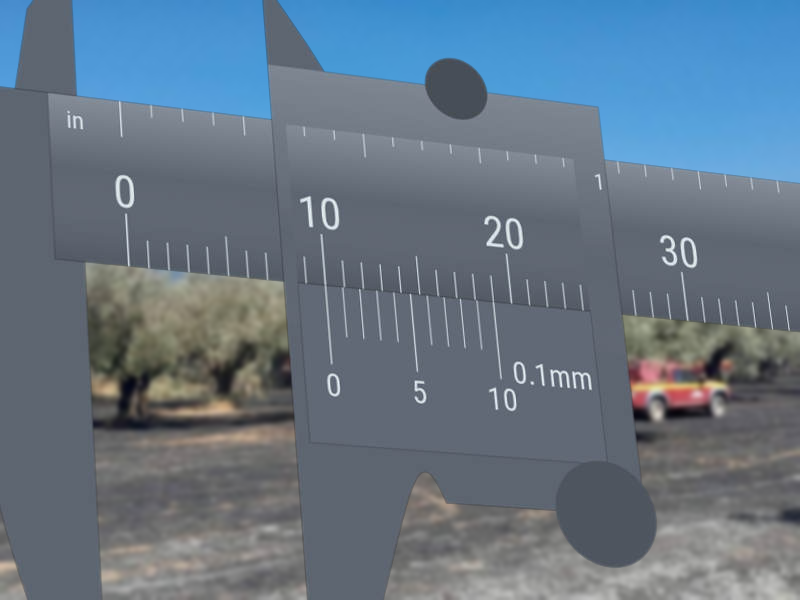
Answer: 10.0 mm
